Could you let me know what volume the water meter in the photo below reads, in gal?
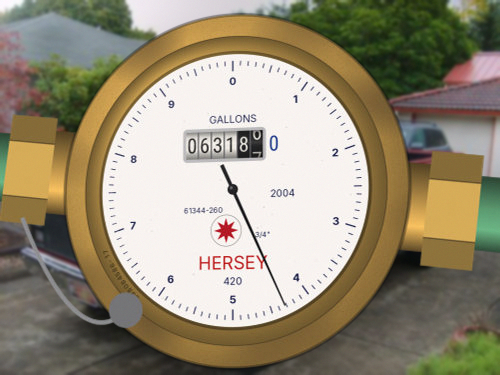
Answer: 631864.3 gal
